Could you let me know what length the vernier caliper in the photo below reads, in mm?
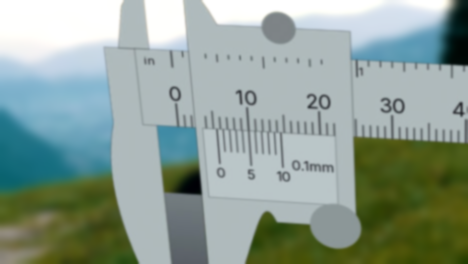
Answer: 5.5 mm
